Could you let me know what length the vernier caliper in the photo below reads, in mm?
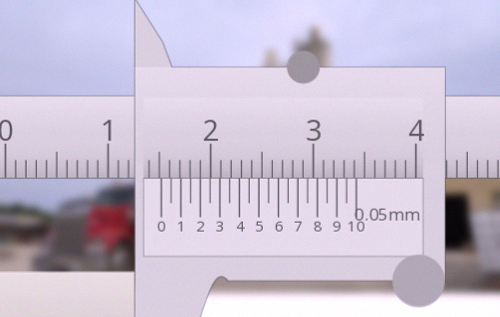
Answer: 15.2 mm
